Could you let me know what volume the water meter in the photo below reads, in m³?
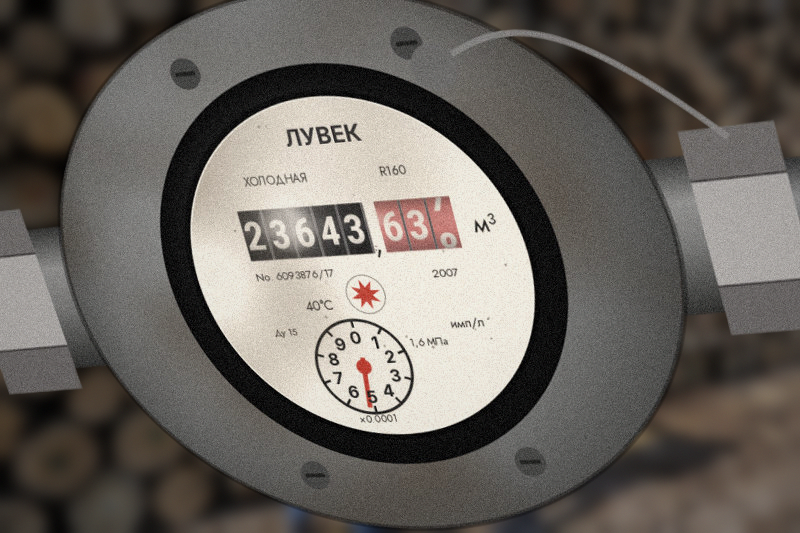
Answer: 23643.6375 m³
